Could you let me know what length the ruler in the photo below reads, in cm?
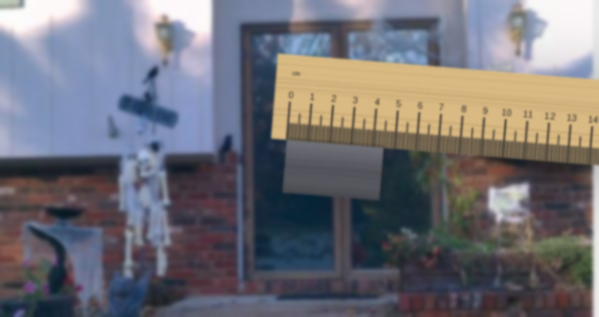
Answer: 4.5 cm
